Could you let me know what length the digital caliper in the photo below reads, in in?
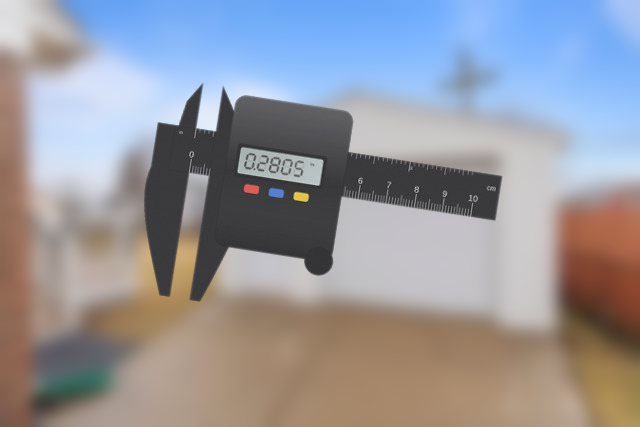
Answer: 0.2805 in
